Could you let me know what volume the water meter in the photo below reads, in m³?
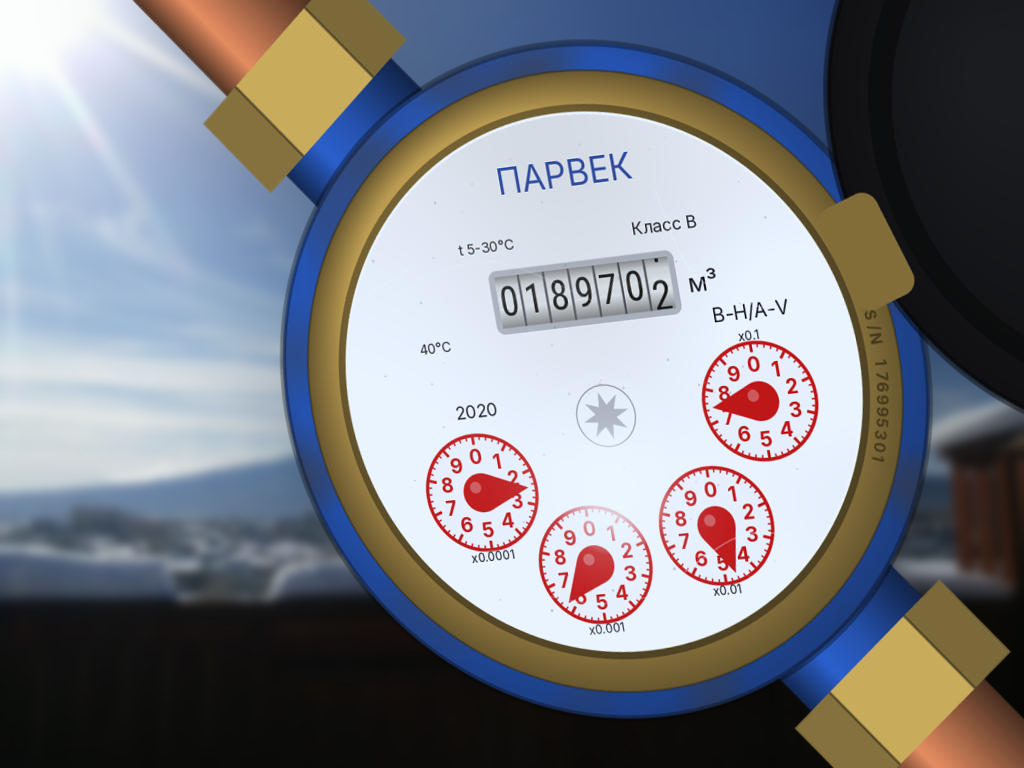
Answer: 189701.7462 m³
